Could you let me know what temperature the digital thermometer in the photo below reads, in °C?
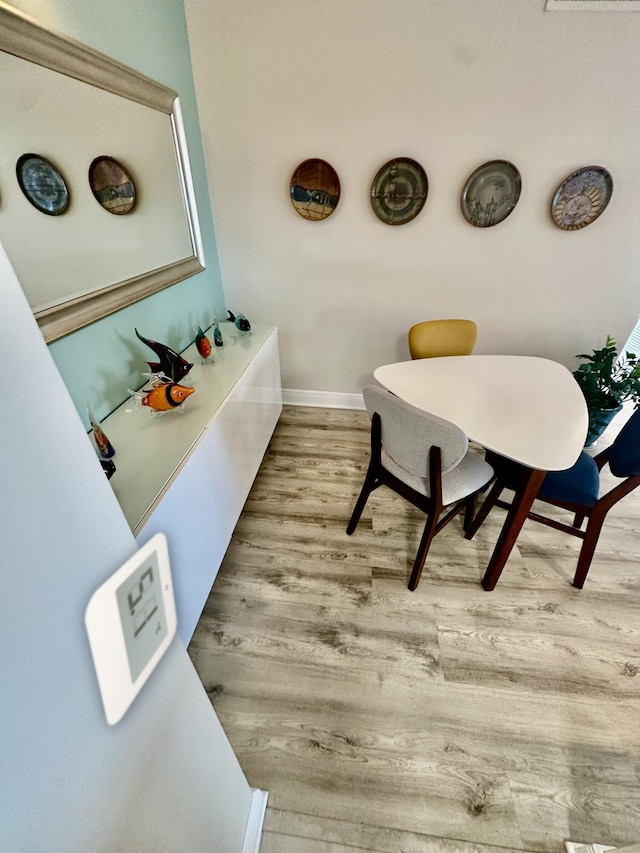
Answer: 5.1 °C
